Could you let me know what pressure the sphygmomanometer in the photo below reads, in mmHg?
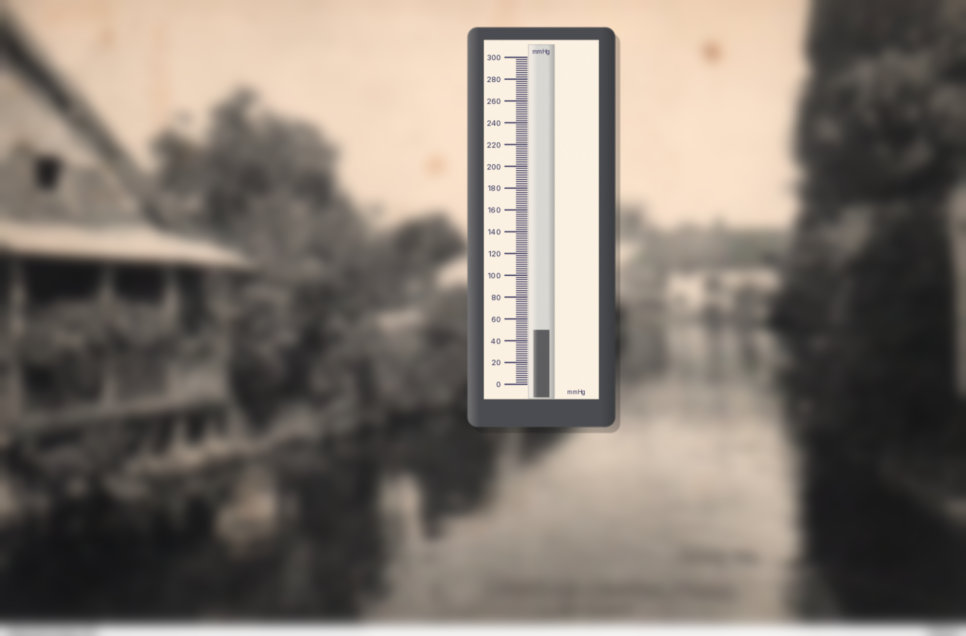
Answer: 50 mmHg
